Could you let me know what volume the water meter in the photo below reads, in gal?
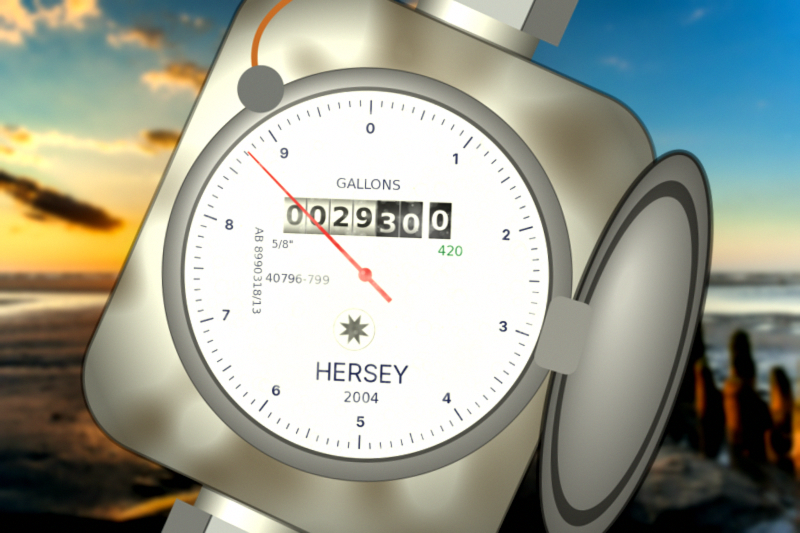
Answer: 29298.7 gal
